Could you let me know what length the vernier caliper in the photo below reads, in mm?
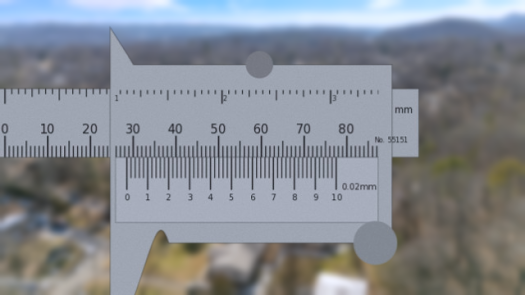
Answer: 28.5 mm
